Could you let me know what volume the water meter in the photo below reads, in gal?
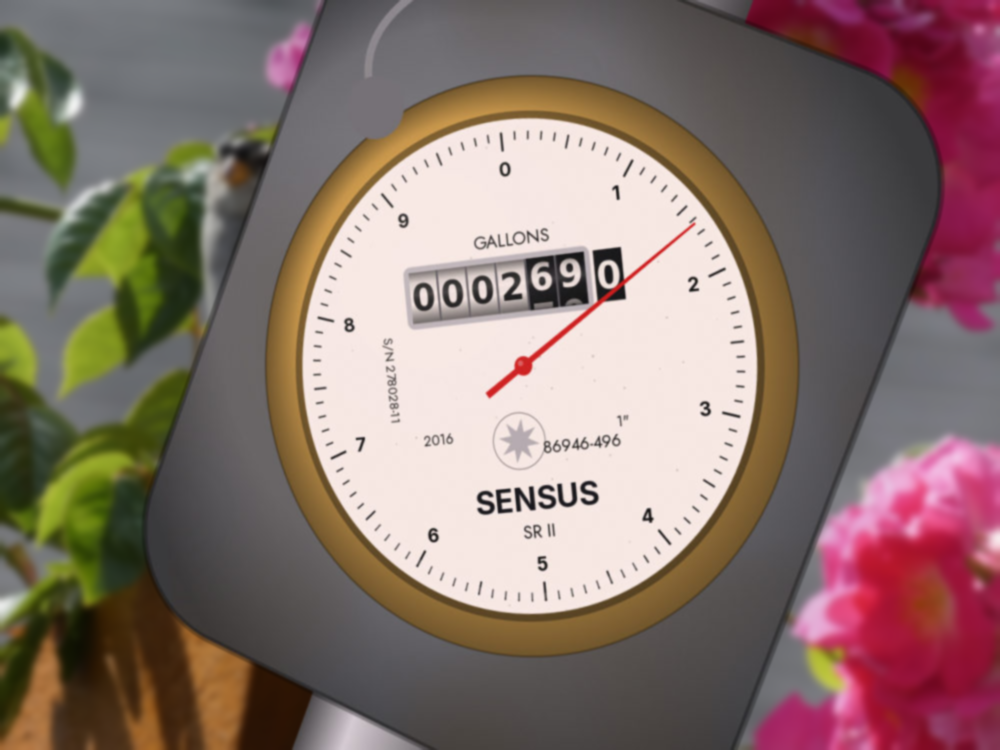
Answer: 2691.6 gal
